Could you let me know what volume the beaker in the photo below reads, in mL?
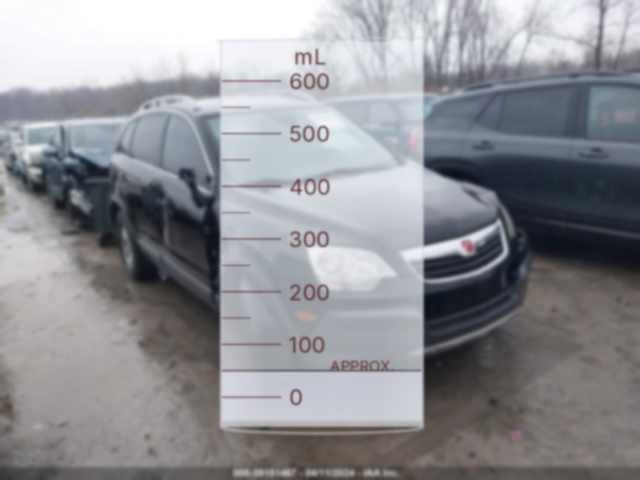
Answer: 50 mL
